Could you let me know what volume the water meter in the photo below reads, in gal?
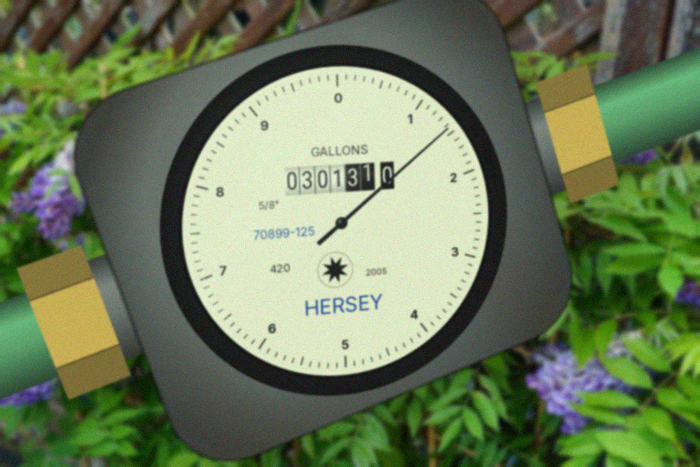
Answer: 301311.4 gal
